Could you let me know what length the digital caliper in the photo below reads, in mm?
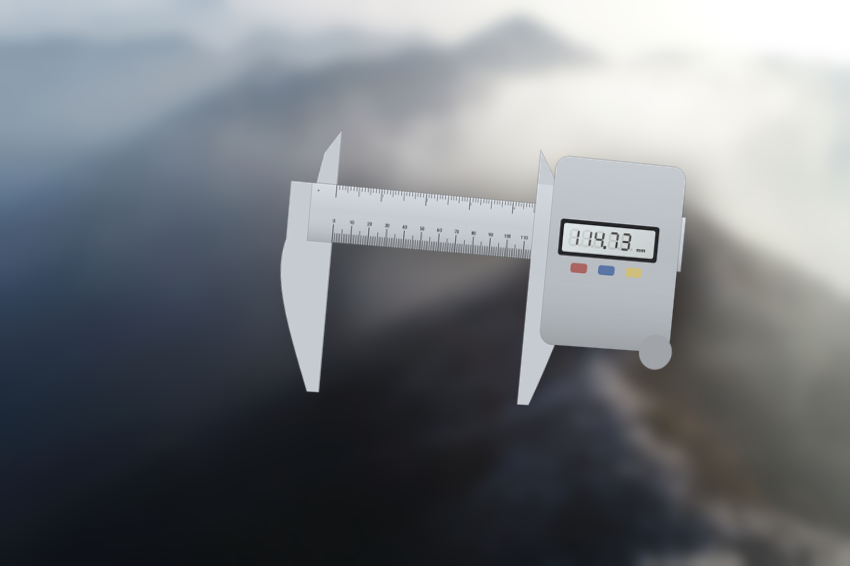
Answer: 114.73 mm
